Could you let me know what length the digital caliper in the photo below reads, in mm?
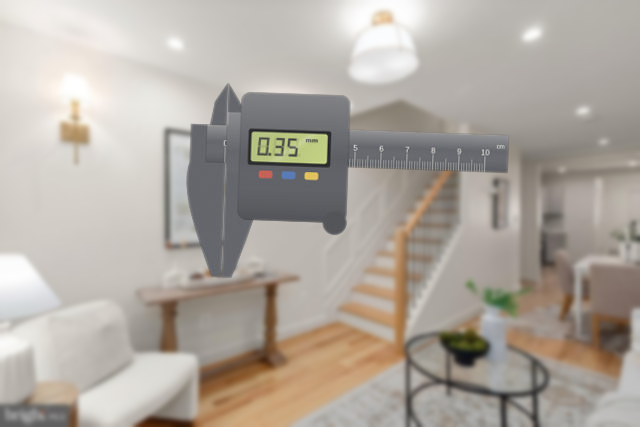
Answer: 0.35 mm
